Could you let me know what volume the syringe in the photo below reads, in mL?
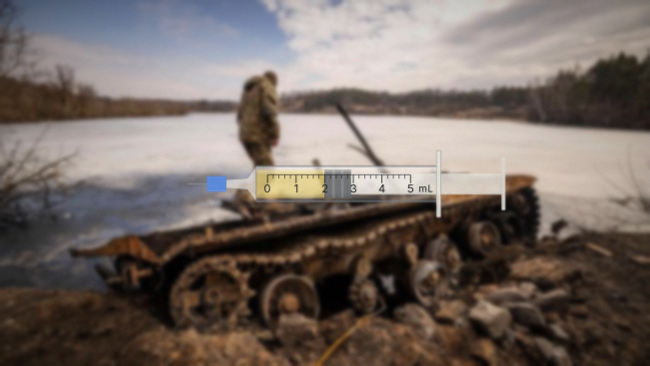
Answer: 2 mL
